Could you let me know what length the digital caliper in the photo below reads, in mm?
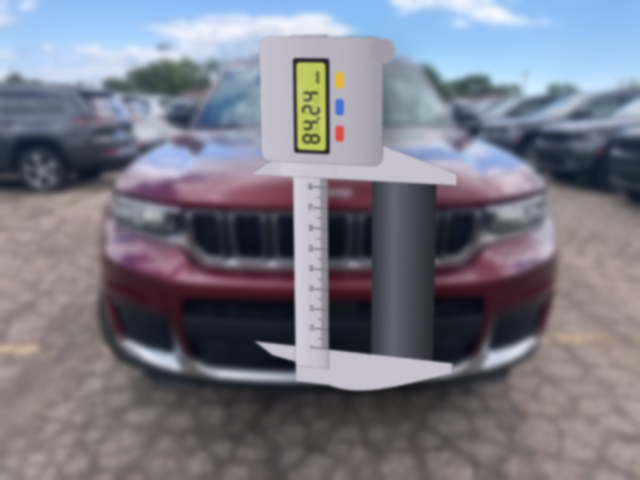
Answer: 84.24 mm
